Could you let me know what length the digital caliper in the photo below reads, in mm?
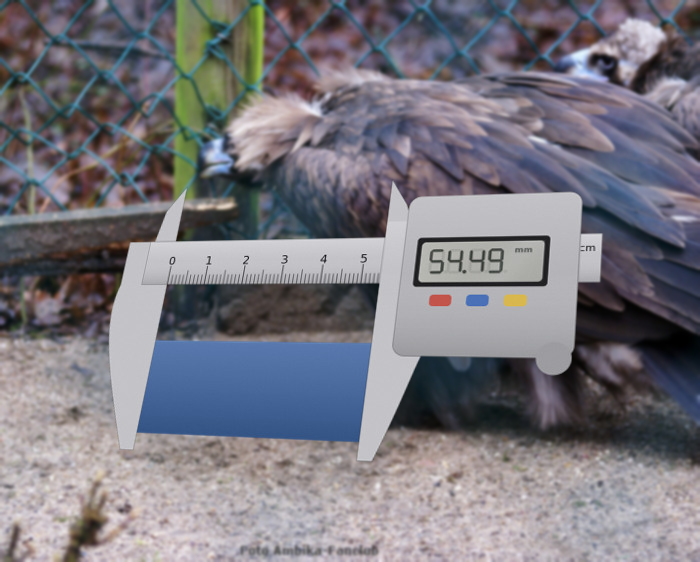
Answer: 54.49 mm
